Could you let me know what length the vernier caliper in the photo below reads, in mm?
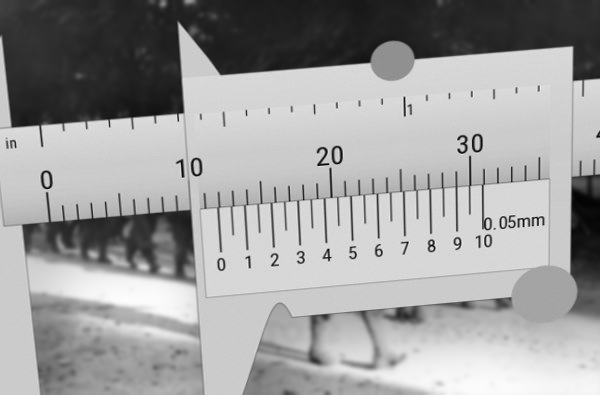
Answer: 11.9 mm
